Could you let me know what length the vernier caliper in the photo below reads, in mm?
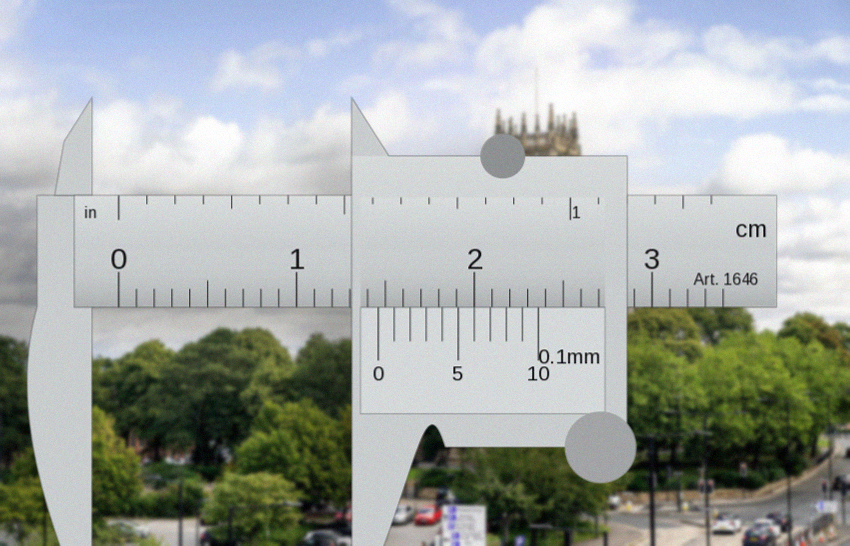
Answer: 14.6 mm
